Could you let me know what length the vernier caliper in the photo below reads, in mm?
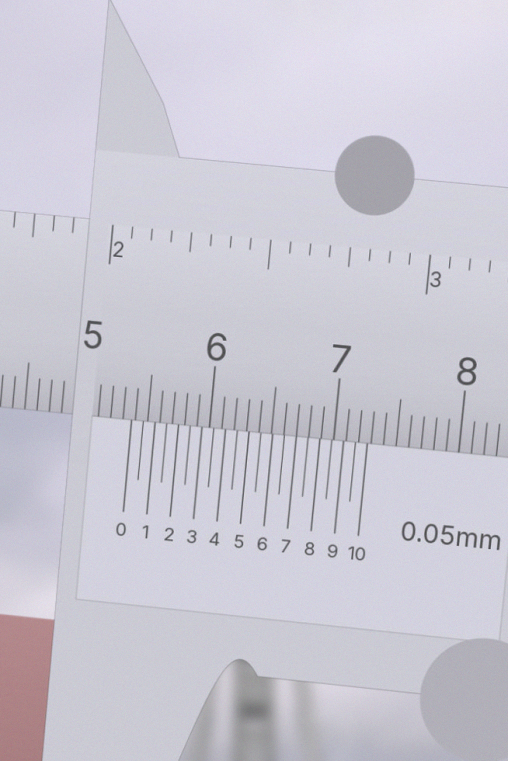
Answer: 53.7 mm
